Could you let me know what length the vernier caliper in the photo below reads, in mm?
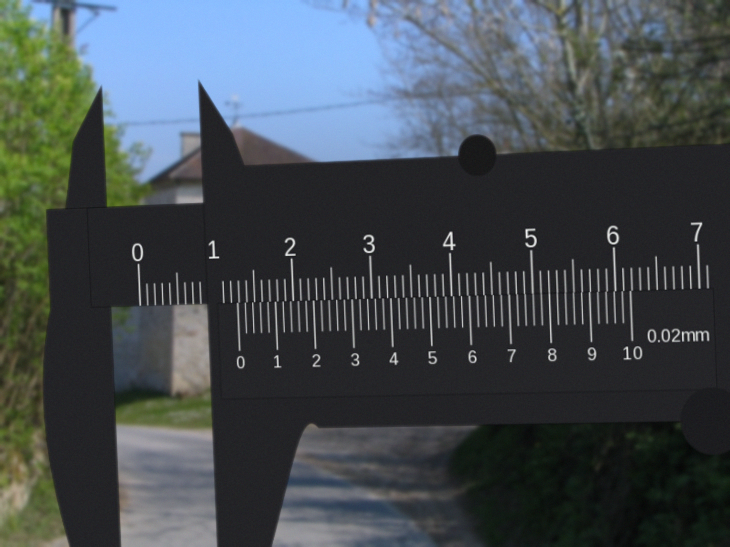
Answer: 12.8 mm
